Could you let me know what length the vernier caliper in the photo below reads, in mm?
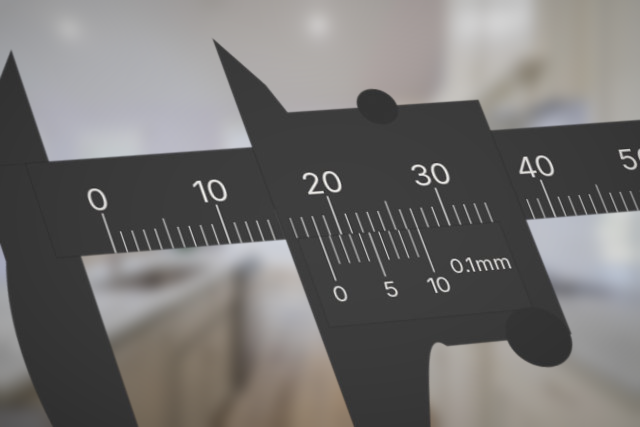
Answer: 18.0 mm
